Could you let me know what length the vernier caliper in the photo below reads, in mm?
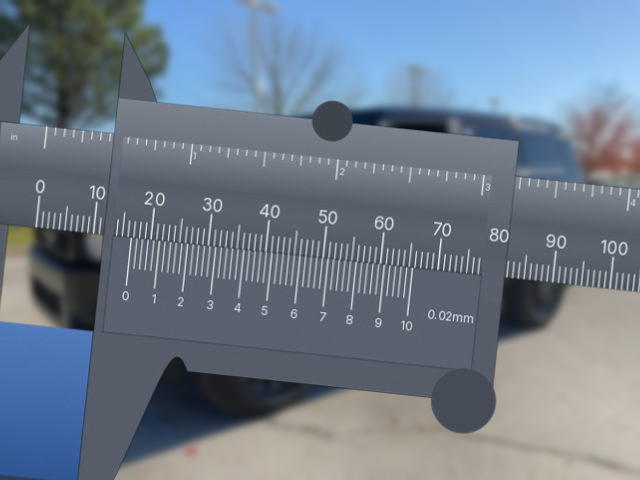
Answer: 16.6 mm
